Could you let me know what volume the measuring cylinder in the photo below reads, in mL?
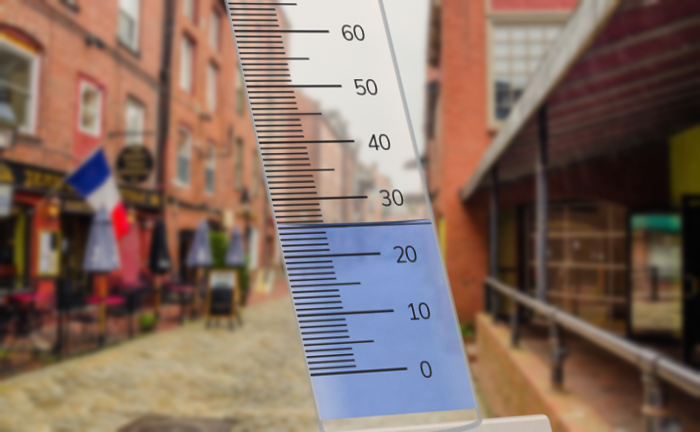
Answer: 25 mL
